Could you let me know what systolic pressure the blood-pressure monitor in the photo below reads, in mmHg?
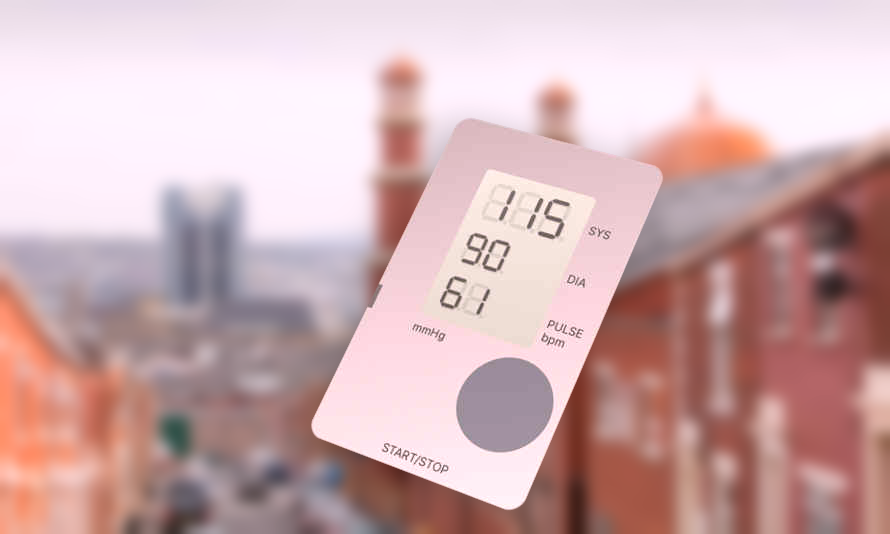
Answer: 115 mmHg
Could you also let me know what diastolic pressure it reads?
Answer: 90 mmHg
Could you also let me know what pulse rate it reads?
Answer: 61 bpm
